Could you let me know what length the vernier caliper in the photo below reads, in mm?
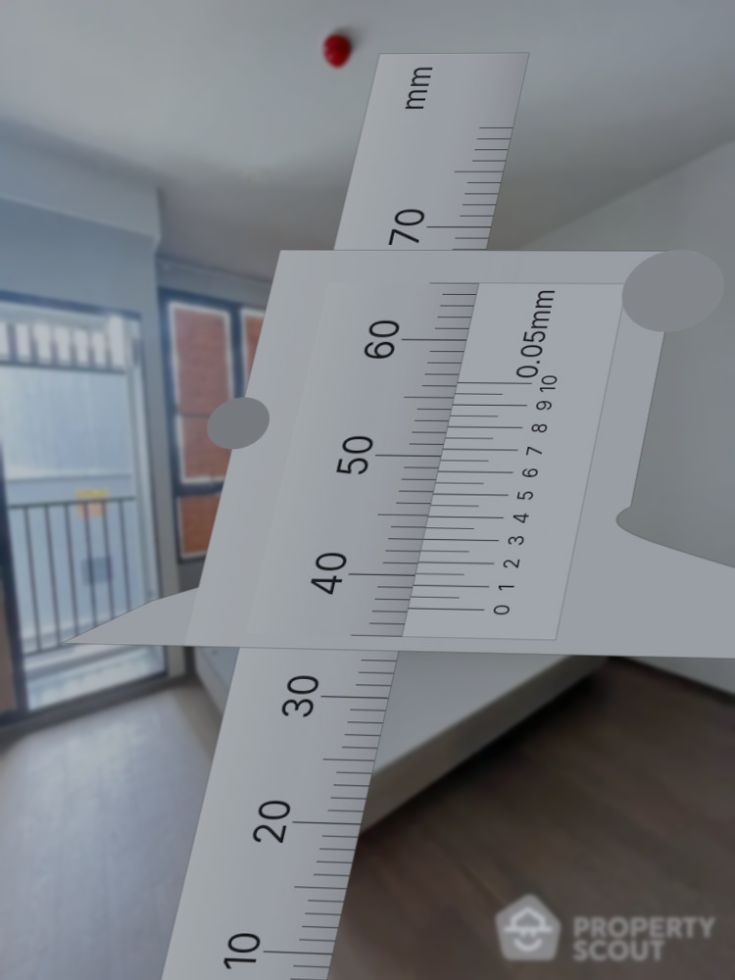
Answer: 37.3 mm
